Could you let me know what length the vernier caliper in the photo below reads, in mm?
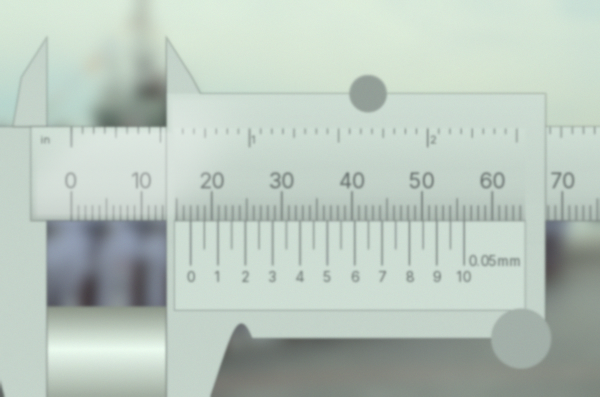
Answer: 17.0 mm
